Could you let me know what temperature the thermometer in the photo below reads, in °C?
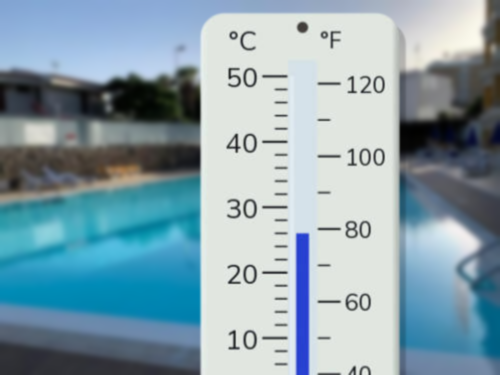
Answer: 26 °C
